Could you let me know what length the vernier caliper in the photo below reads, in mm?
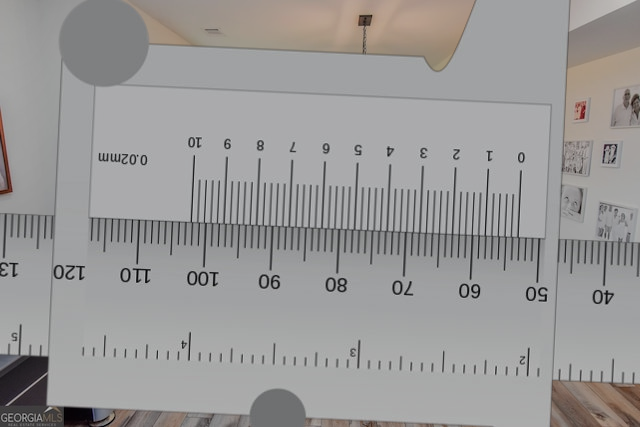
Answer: 53.2 mm
